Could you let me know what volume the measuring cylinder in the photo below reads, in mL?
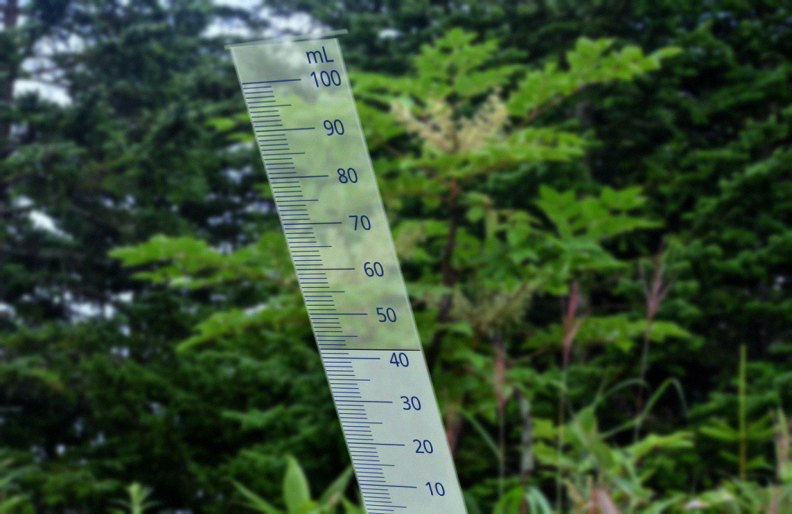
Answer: 42 mL
